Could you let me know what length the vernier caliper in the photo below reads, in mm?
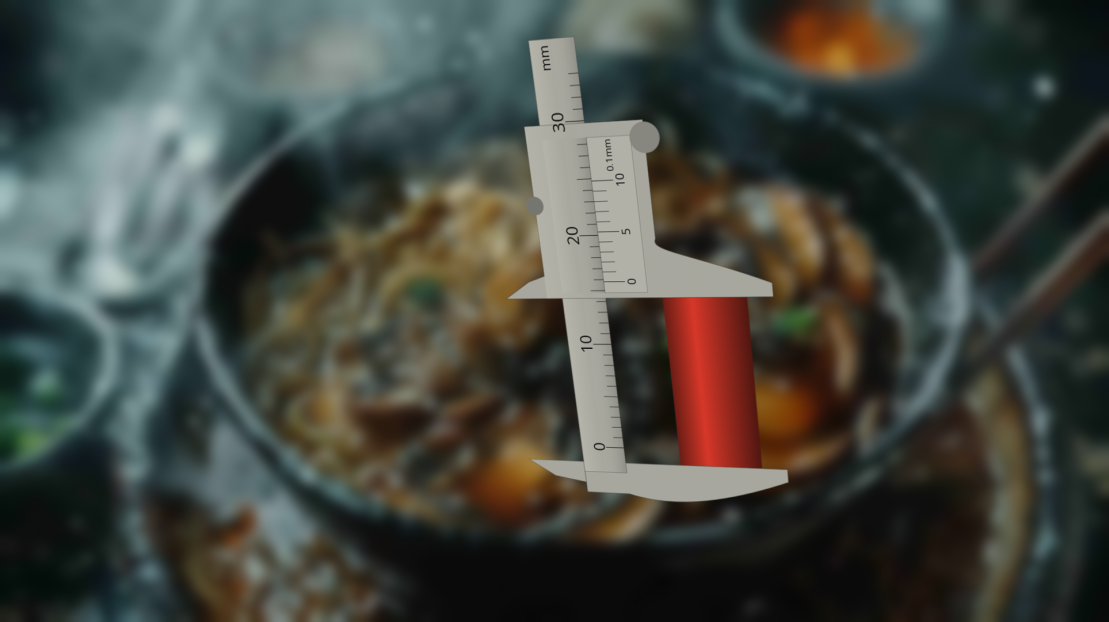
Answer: 15.8 mm
